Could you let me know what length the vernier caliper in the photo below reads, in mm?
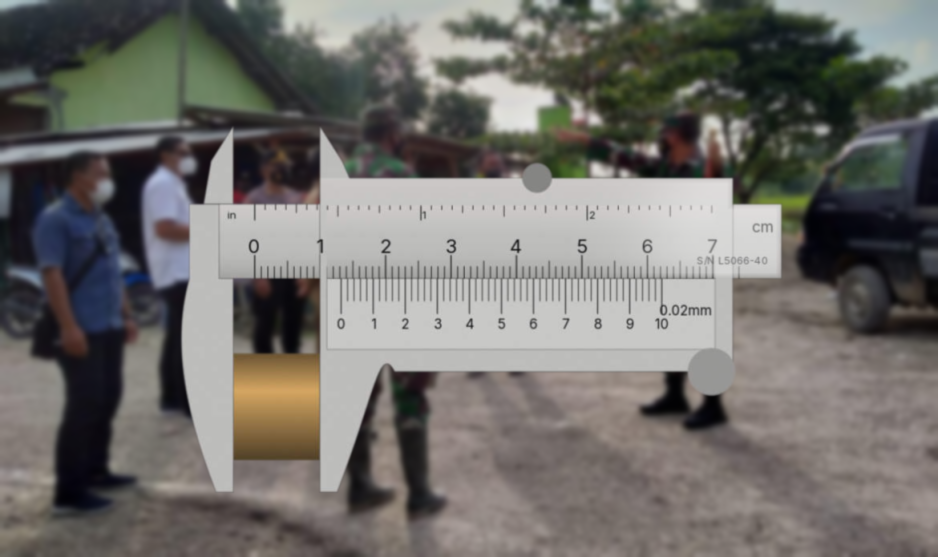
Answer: 13.2 mm
